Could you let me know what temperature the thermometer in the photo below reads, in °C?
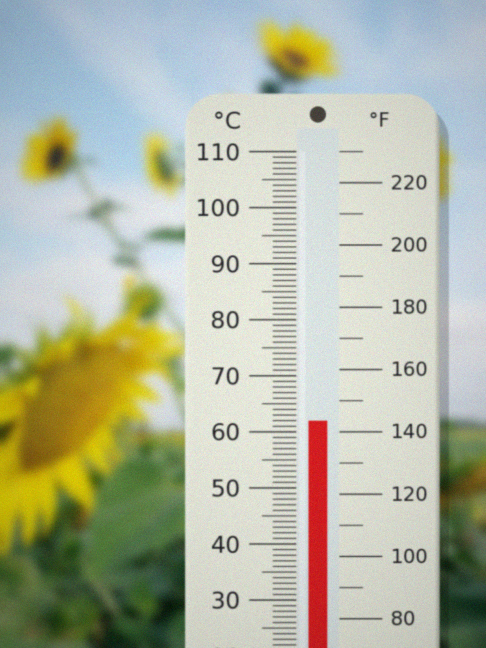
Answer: 62 °C
